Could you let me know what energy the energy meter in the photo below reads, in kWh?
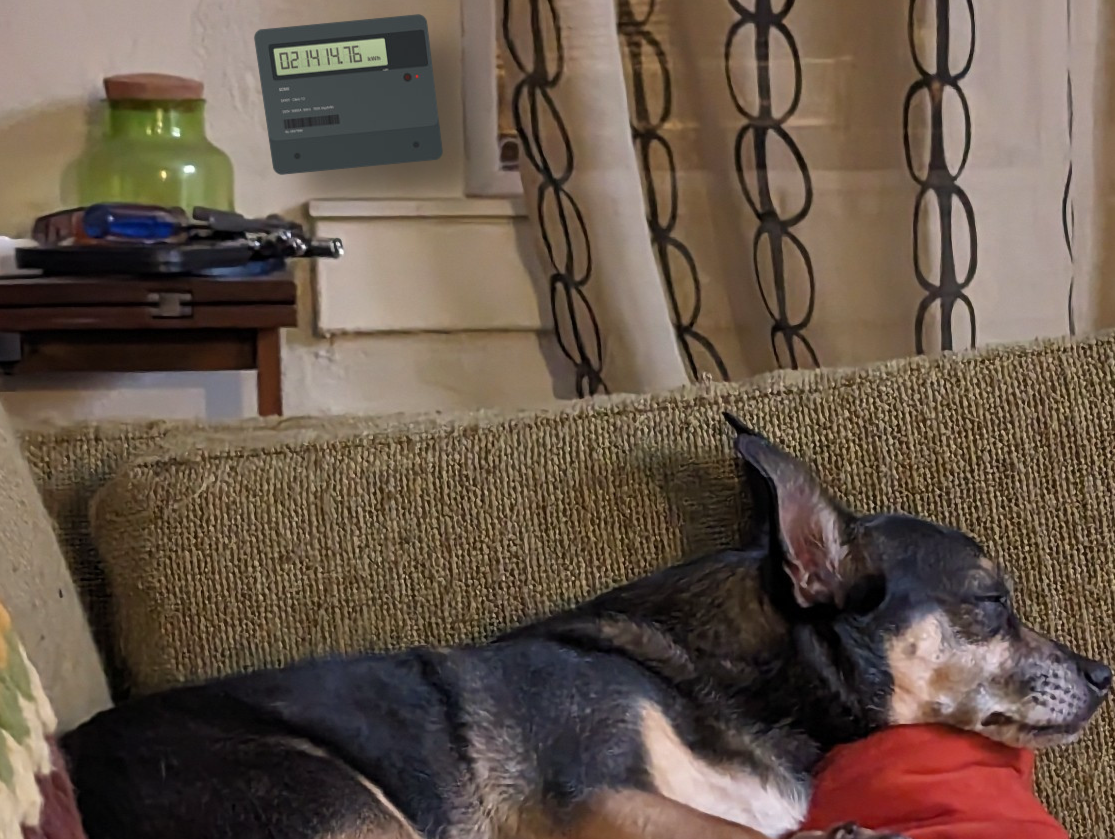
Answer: 21414.76 kWh
